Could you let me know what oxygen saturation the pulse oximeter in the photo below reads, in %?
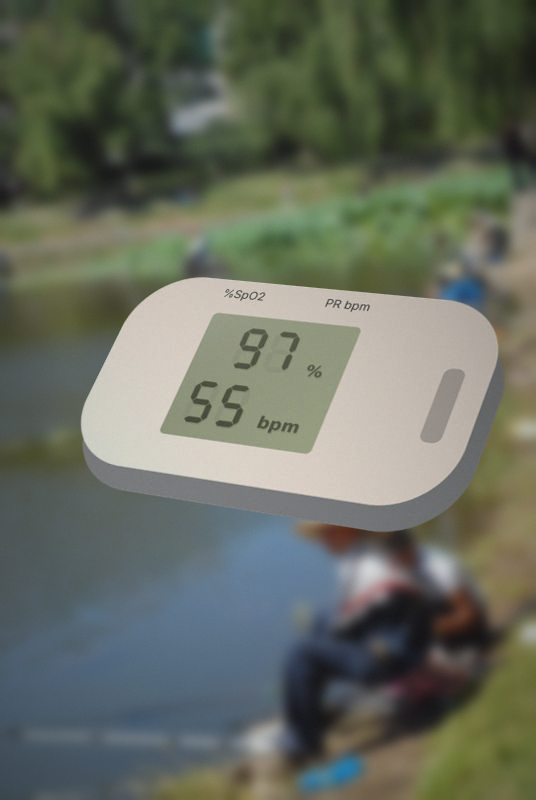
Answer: 97 %
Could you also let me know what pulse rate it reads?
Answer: 55 bpm
